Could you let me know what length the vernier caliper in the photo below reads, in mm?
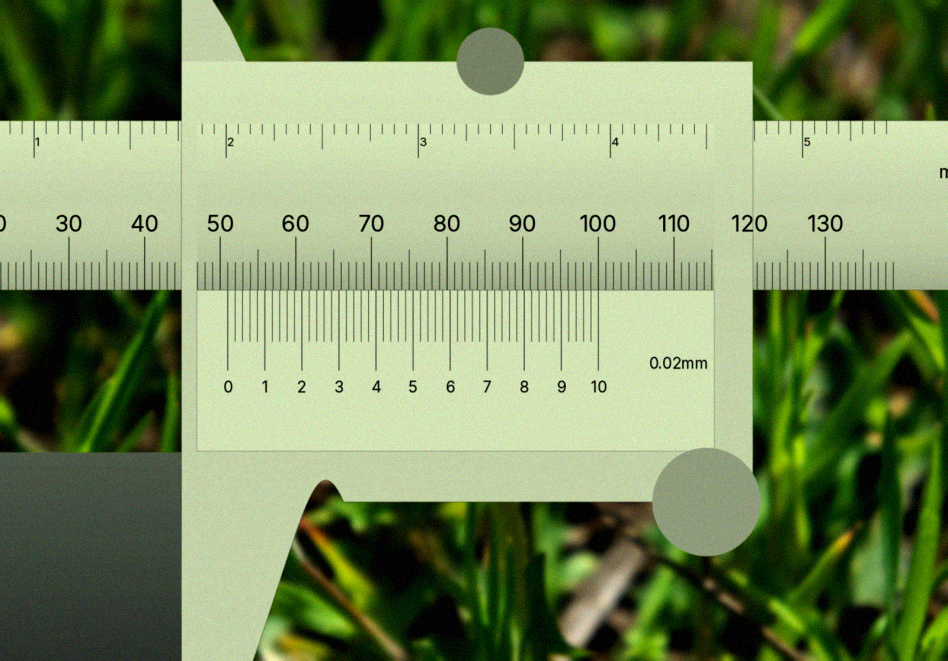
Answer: 51.0 mm
